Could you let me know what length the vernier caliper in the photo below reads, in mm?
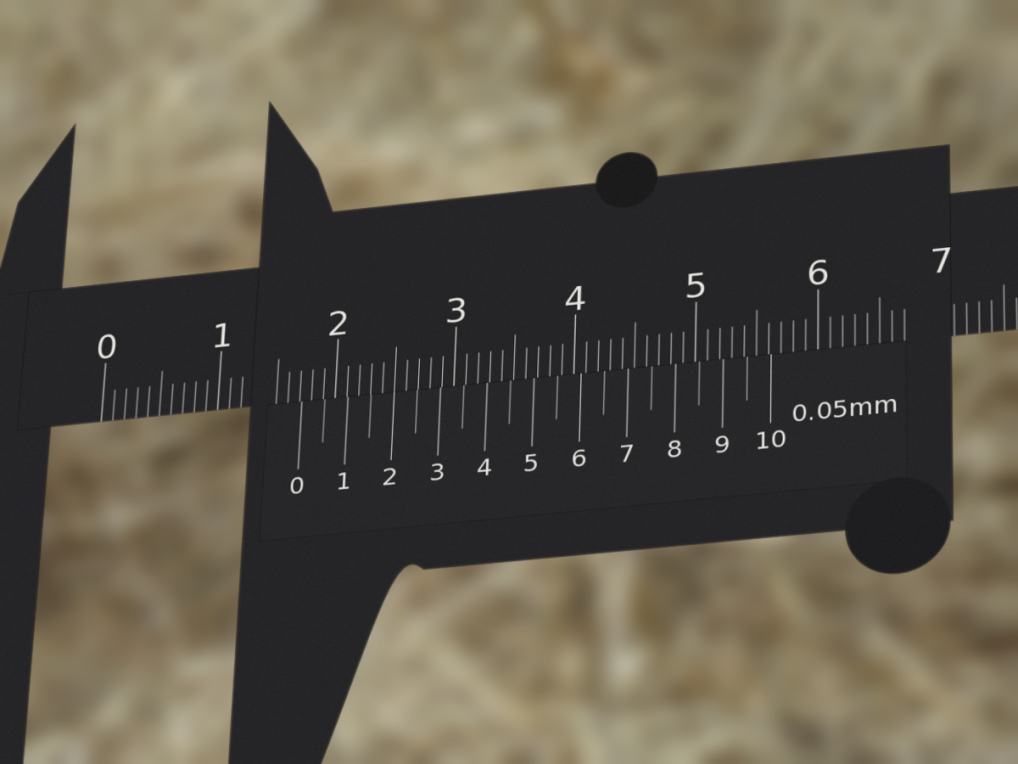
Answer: 17.2 mm
